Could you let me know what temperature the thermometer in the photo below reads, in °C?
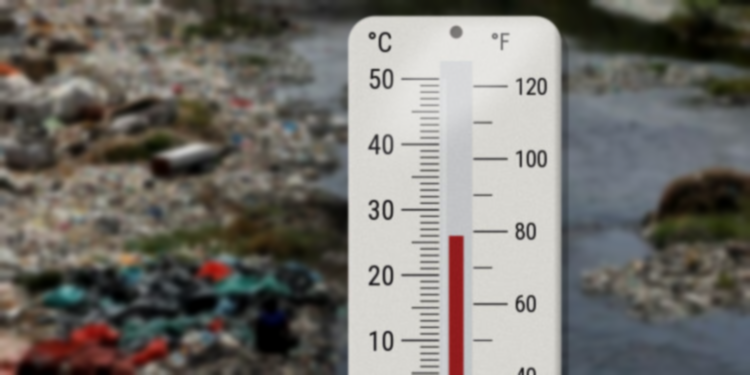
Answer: 26 °C
